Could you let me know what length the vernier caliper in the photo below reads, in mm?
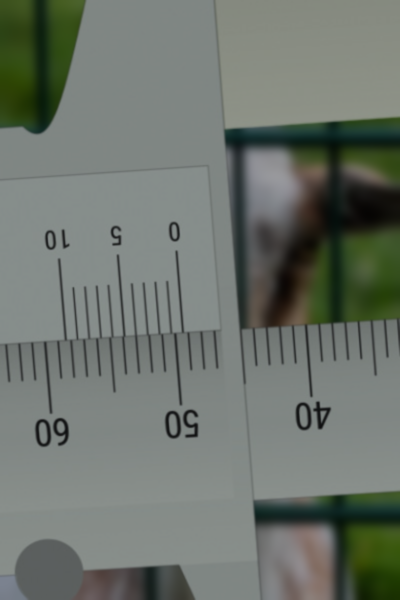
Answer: 49.4 mm
